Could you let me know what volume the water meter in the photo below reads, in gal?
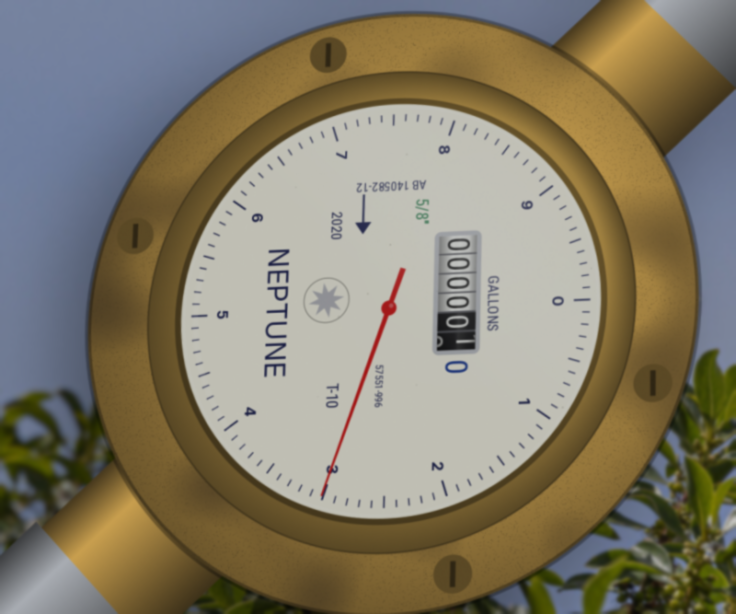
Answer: 13.0 gal
